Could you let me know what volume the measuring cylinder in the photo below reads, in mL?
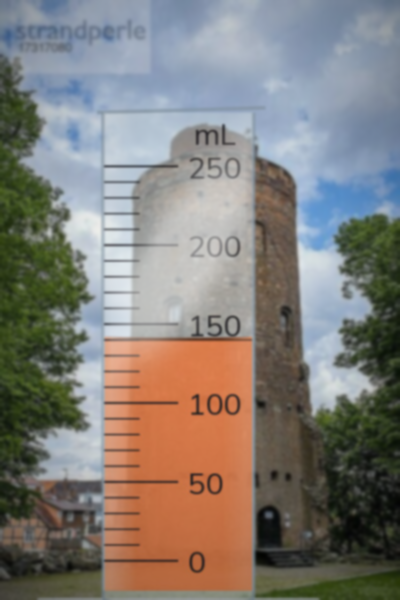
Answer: 140 mL
